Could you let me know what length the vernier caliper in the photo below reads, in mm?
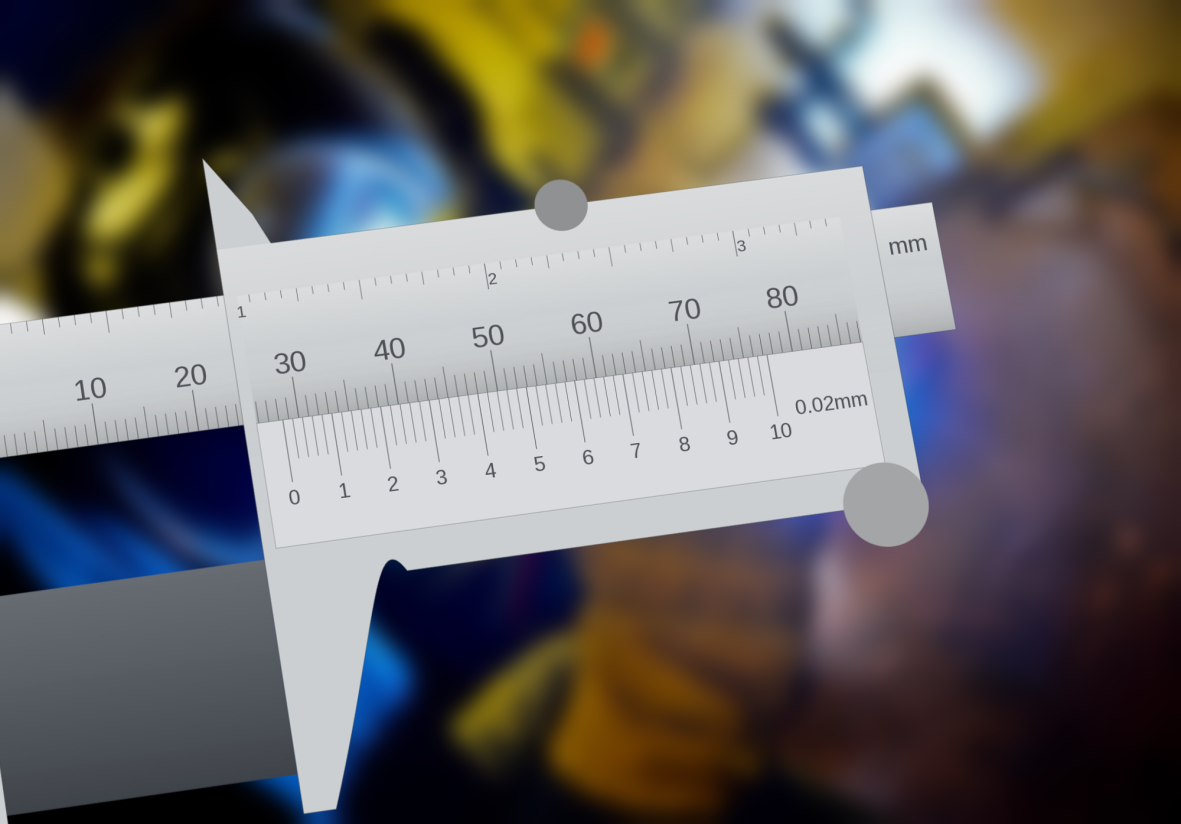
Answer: 28.4 mm
